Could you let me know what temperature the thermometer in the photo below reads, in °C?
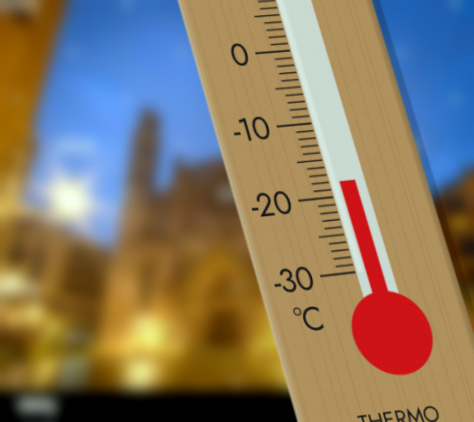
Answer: -18 °C
